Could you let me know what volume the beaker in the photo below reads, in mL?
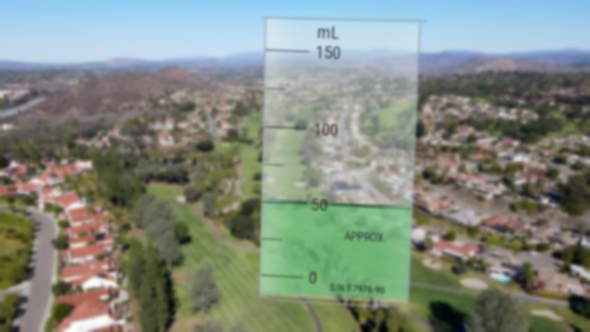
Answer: 50 mL
